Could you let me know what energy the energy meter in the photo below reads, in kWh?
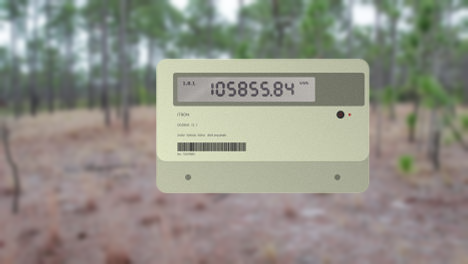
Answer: 105855.84 kWh
